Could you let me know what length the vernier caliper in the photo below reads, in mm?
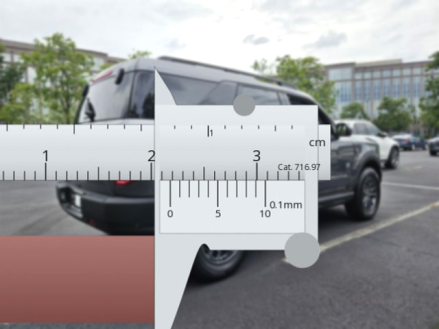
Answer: 21.8 mm
